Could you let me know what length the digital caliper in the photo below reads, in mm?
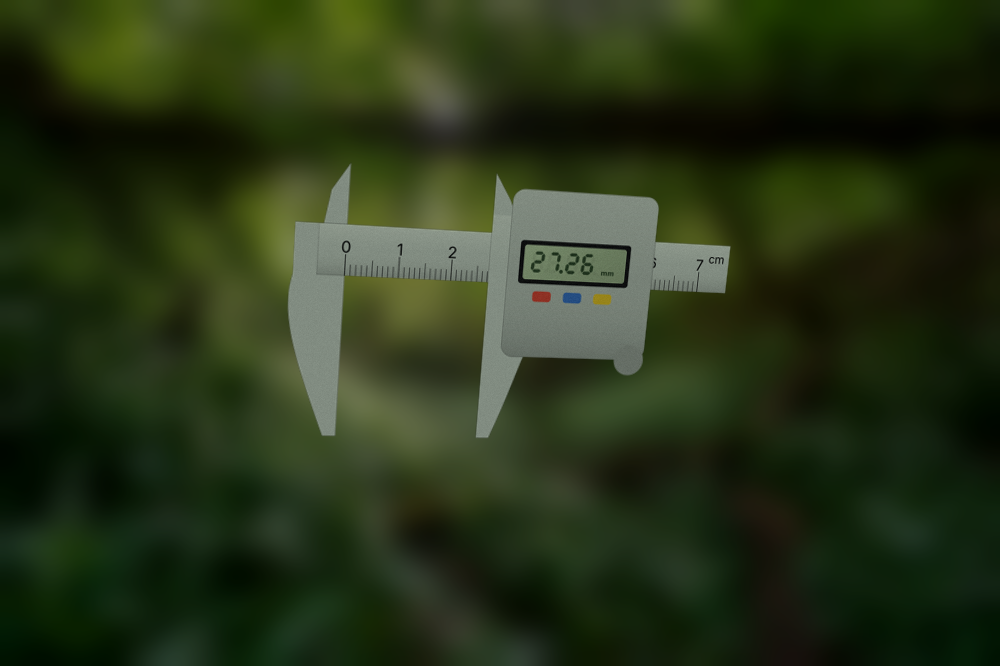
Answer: 27.26 mm
